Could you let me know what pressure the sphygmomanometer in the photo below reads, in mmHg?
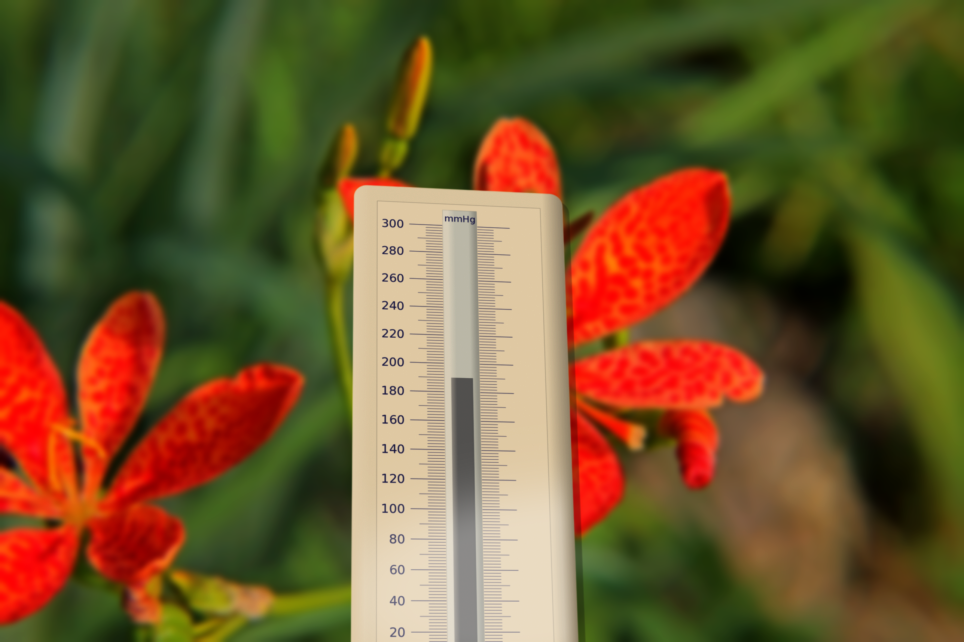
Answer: 190 mmHg
